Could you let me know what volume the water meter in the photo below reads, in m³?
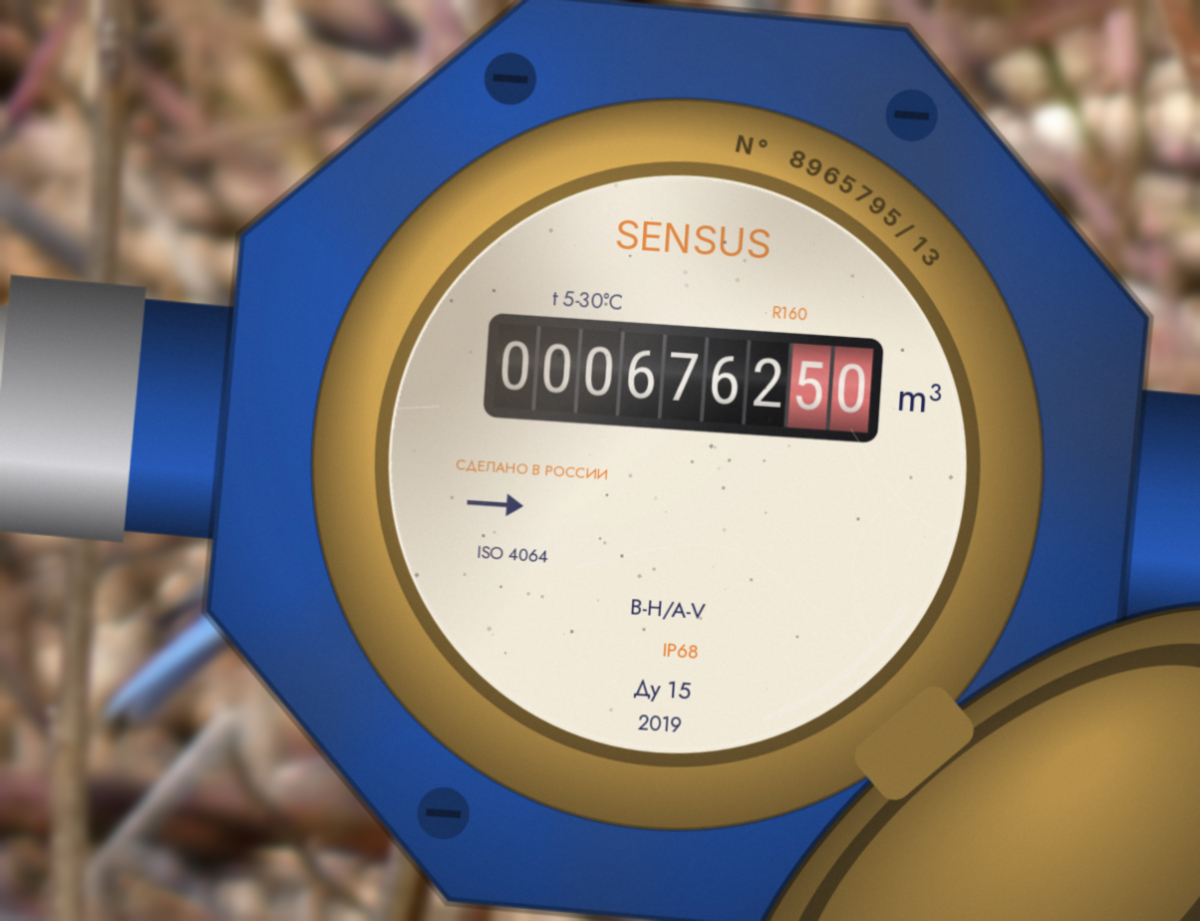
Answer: 6762.50 m³
